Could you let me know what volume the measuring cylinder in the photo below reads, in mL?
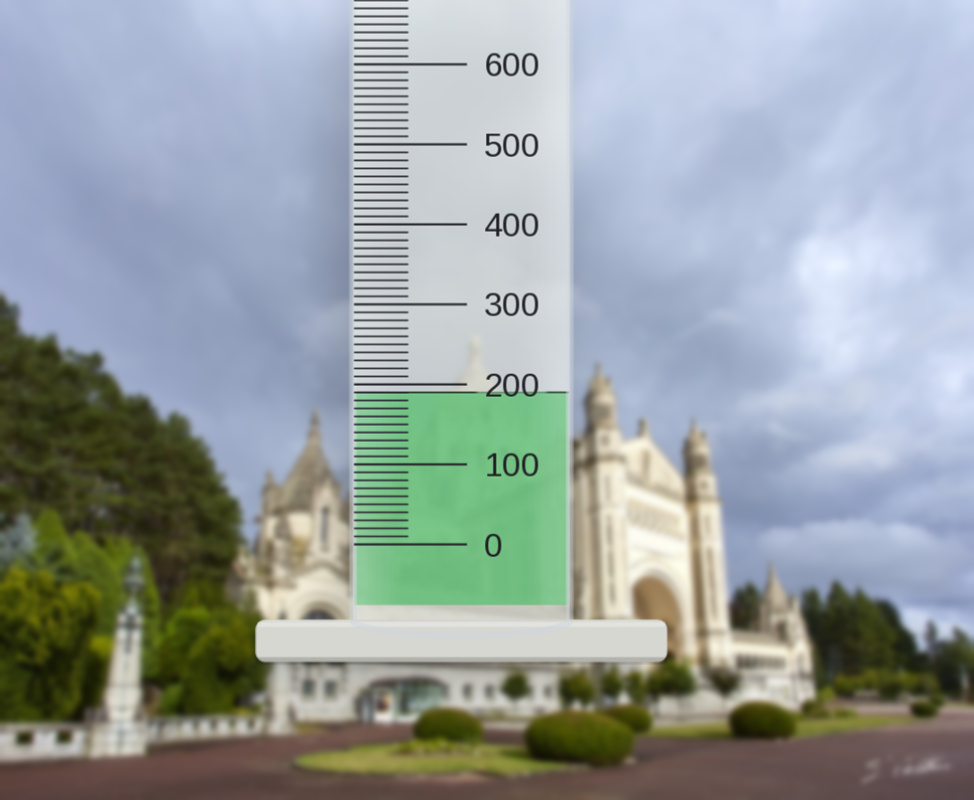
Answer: 190 mL
